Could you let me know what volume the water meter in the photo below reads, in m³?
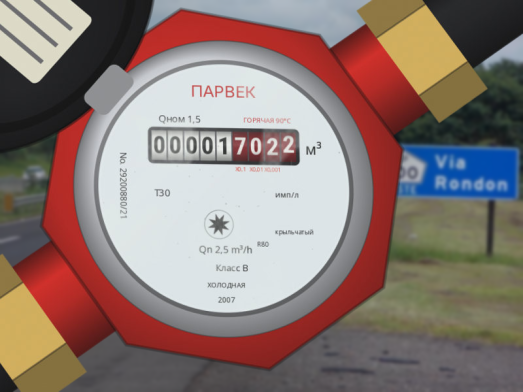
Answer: 1.7022 m³
